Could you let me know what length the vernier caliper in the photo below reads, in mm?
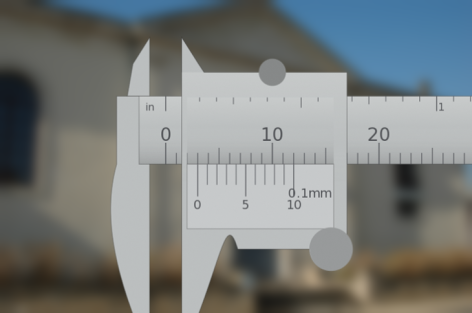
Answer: 3.0 mm
